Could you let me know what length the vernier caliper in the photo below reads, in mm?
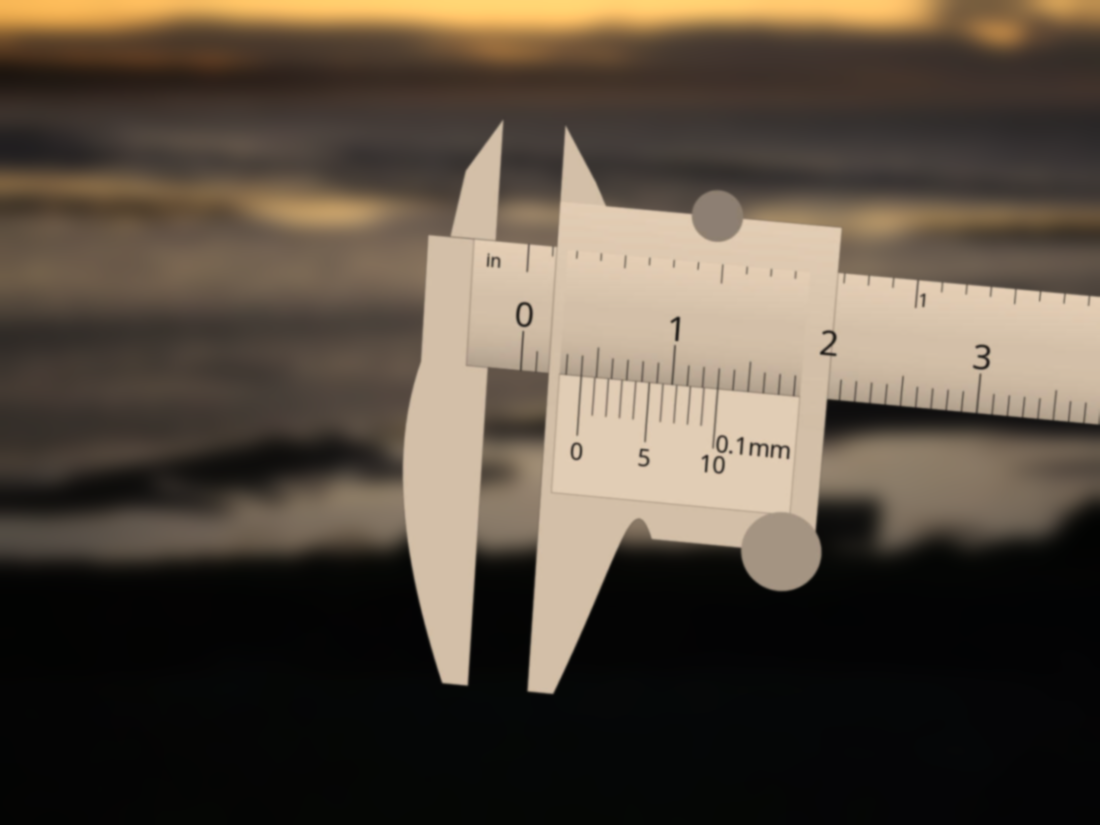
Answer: 4.0 mm
